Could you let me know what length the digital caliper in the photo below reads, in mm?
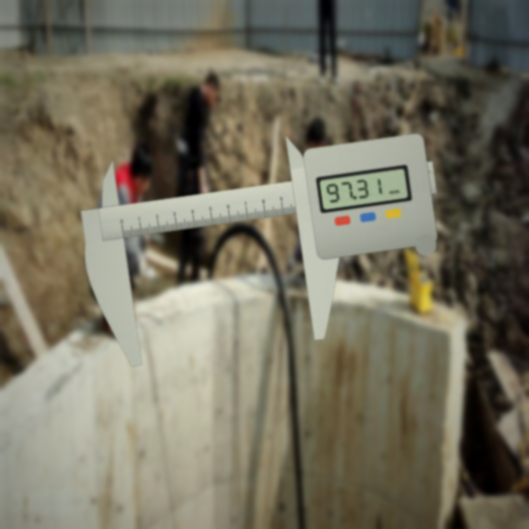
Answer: 97.31 mm
